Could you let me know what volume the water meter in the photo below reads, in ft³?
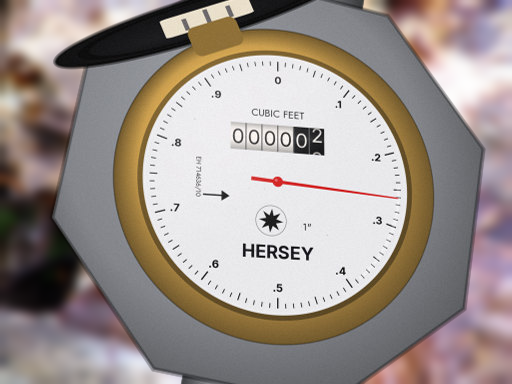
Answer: 2.26 ft³
